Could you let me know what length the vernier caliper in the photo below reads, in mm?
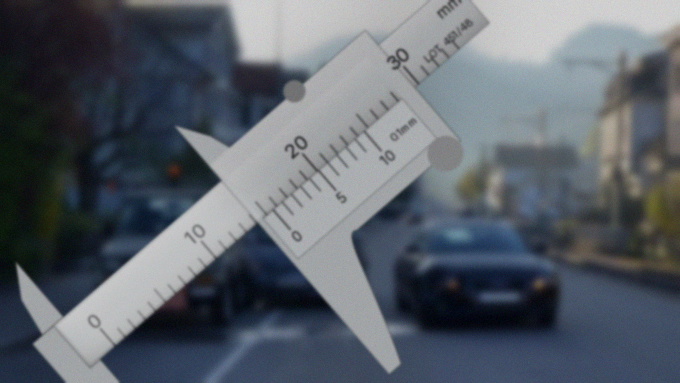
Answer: 15.6 mm
